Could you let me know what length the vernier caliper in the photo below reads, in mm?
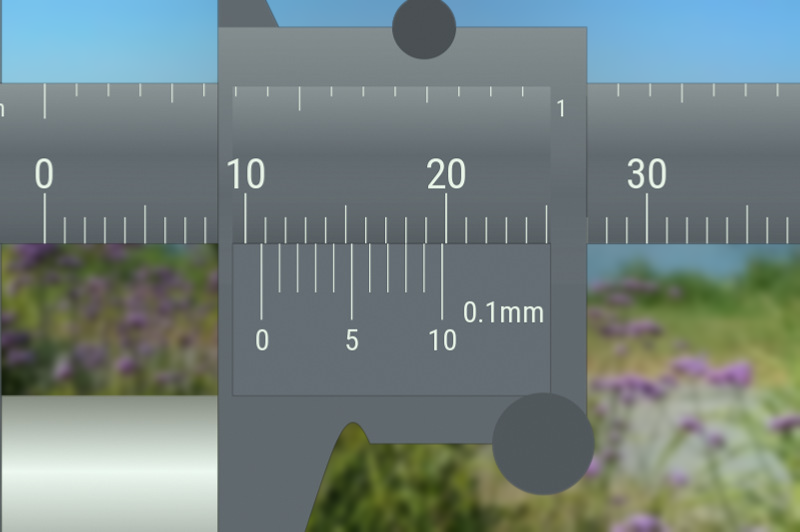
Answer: 10.8 mm
